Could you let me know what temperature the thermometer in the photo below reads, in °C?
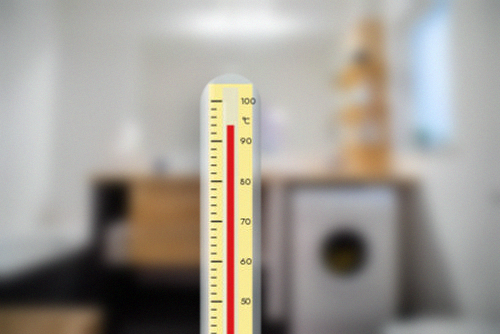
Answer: 94 °C
